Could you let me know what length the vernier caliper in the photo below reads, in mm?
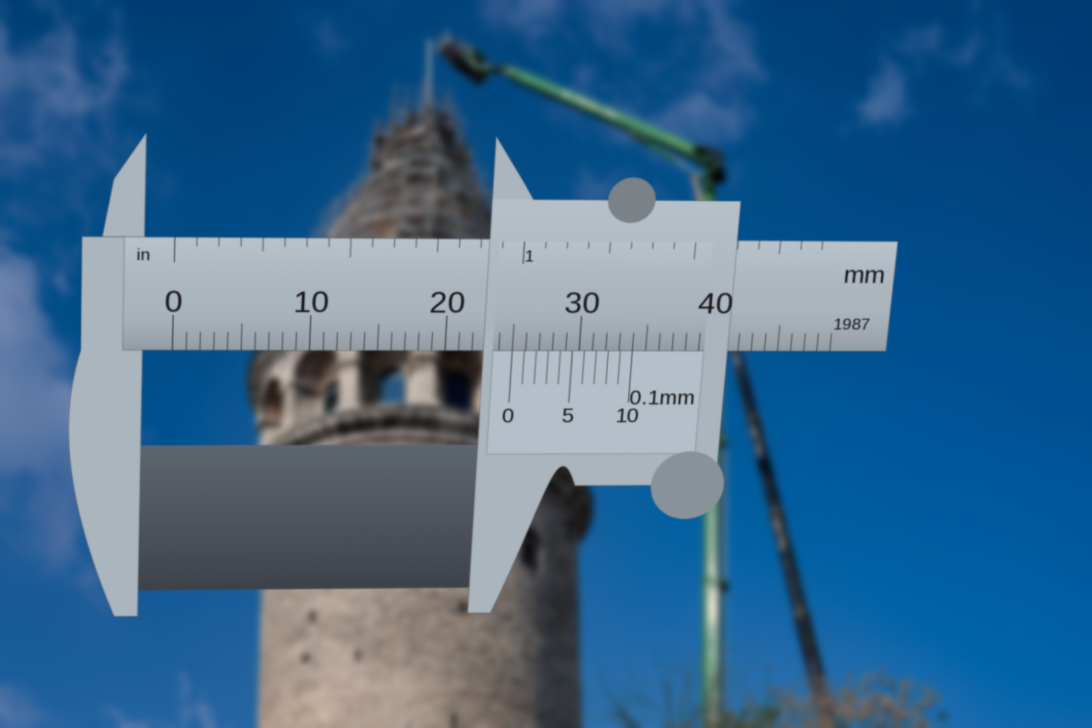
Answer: 25.0 mm
